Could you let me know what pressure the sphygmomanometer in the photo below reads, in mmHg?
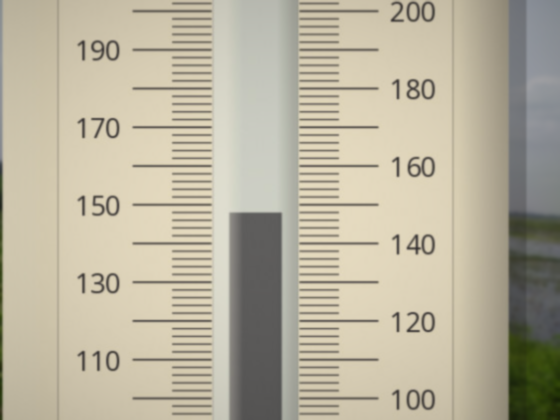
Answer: 148 mmHg
